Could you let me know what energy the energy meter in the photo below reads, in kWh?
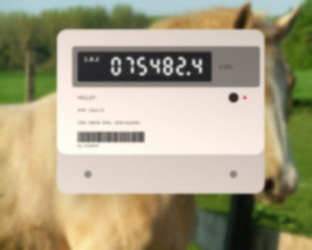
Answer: 75482.4 kWh
